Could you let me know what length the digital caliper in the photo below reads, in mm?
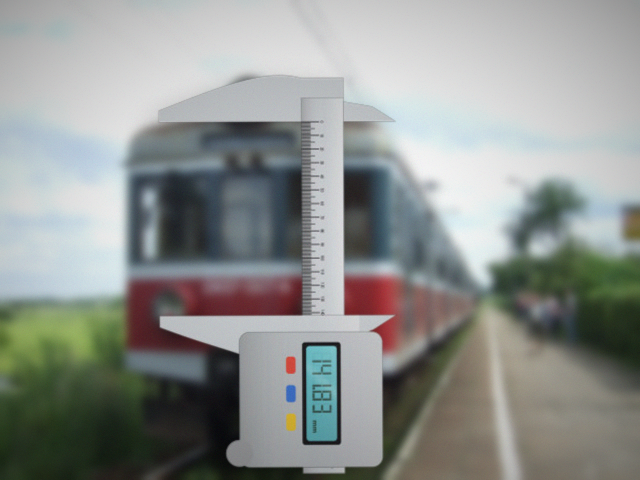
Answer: 141.83 mm
